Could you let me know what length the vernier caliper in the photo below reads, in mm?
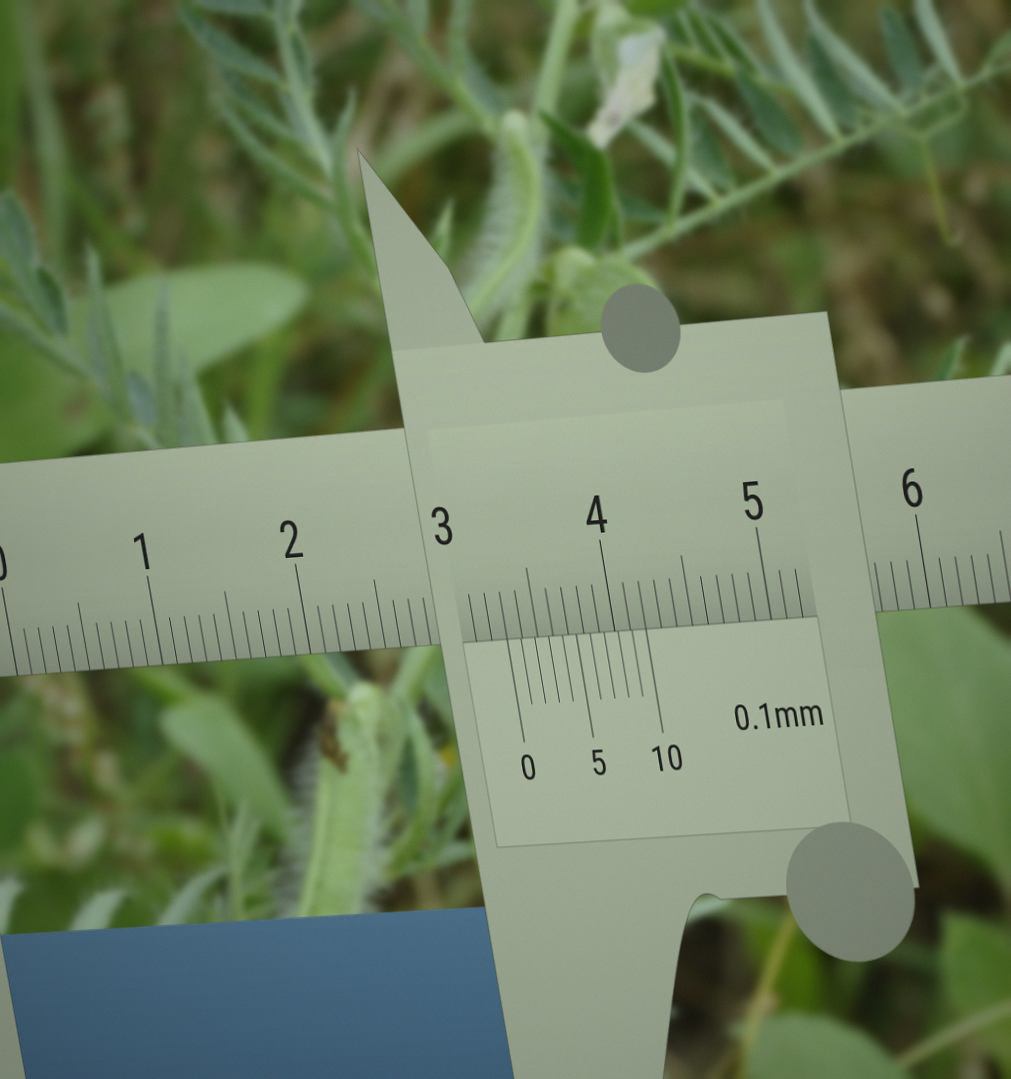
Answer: 33.0 mm
